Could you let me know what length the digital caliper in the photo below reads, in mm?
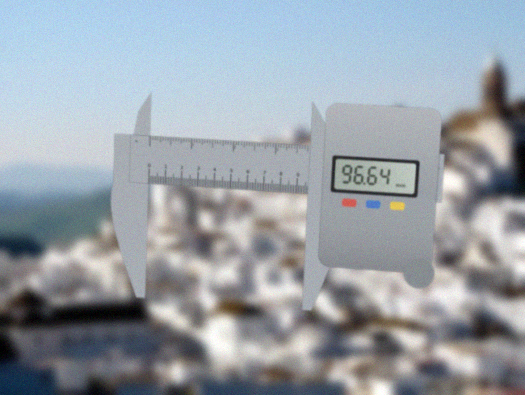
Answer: 96.64 mm
